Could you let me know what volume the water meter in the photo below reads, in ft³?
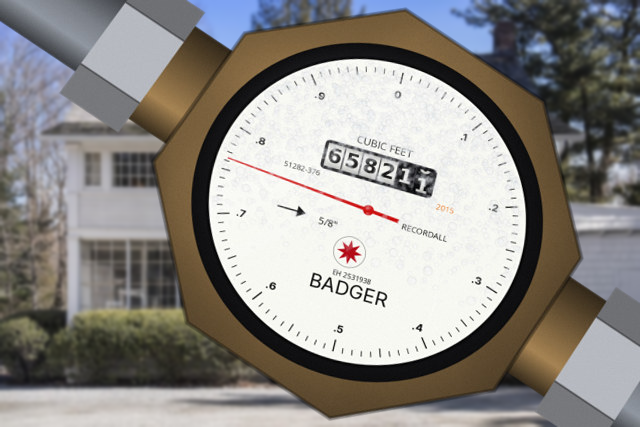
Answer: 658210.76 ft³
